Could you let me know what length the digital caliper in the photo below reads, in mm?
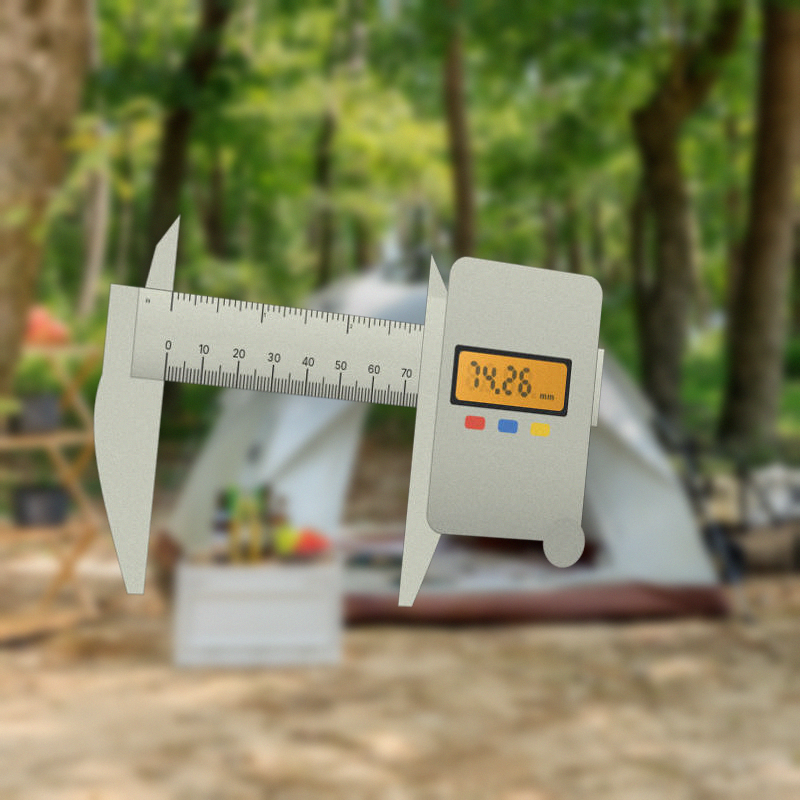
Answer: 74.26 mm
